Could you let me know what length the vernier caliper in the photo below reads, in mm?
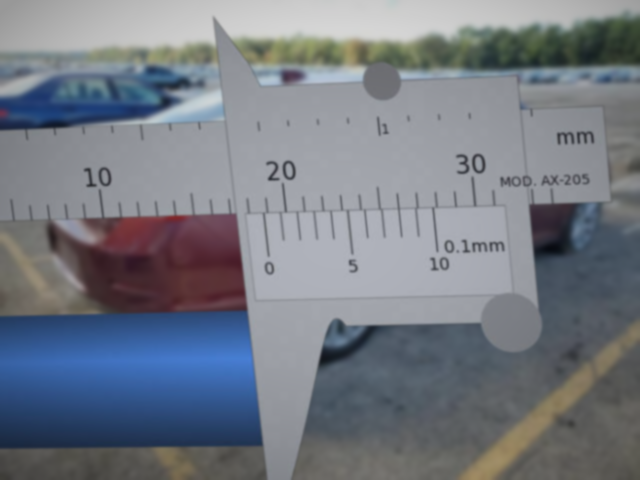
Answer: 18.8 mm
